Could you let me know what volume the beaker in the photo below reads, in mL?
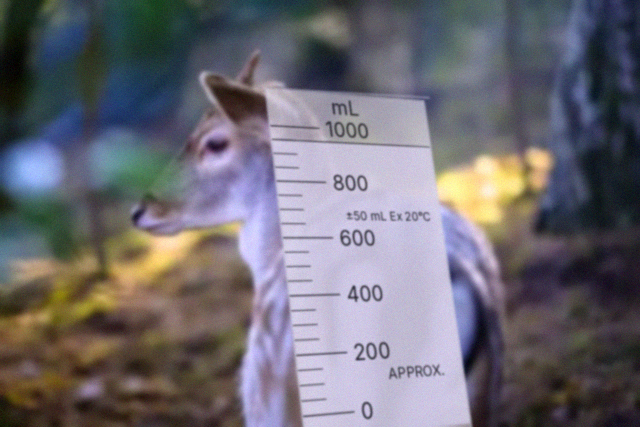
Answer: 950 mL
